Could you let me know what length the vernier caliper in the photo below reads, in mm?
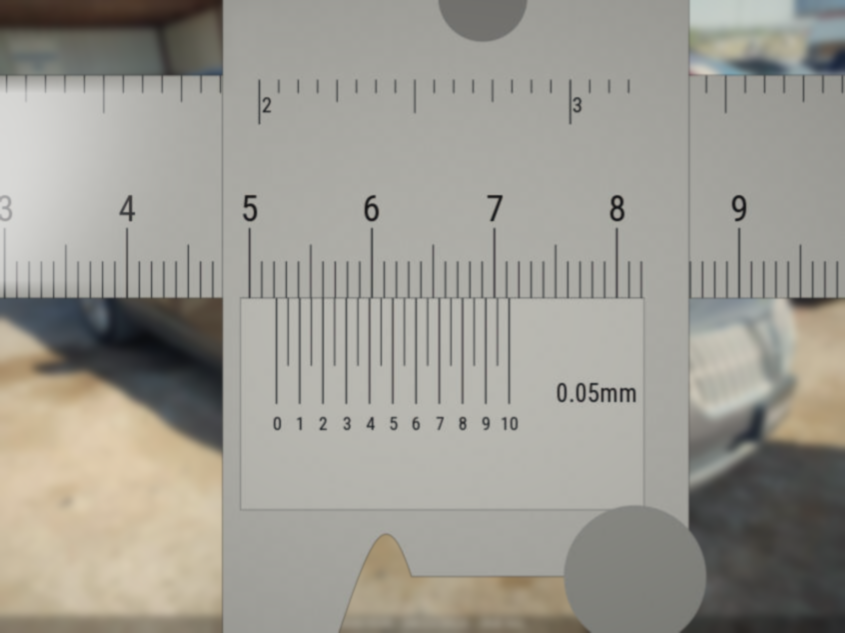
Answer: 52.2 mm
